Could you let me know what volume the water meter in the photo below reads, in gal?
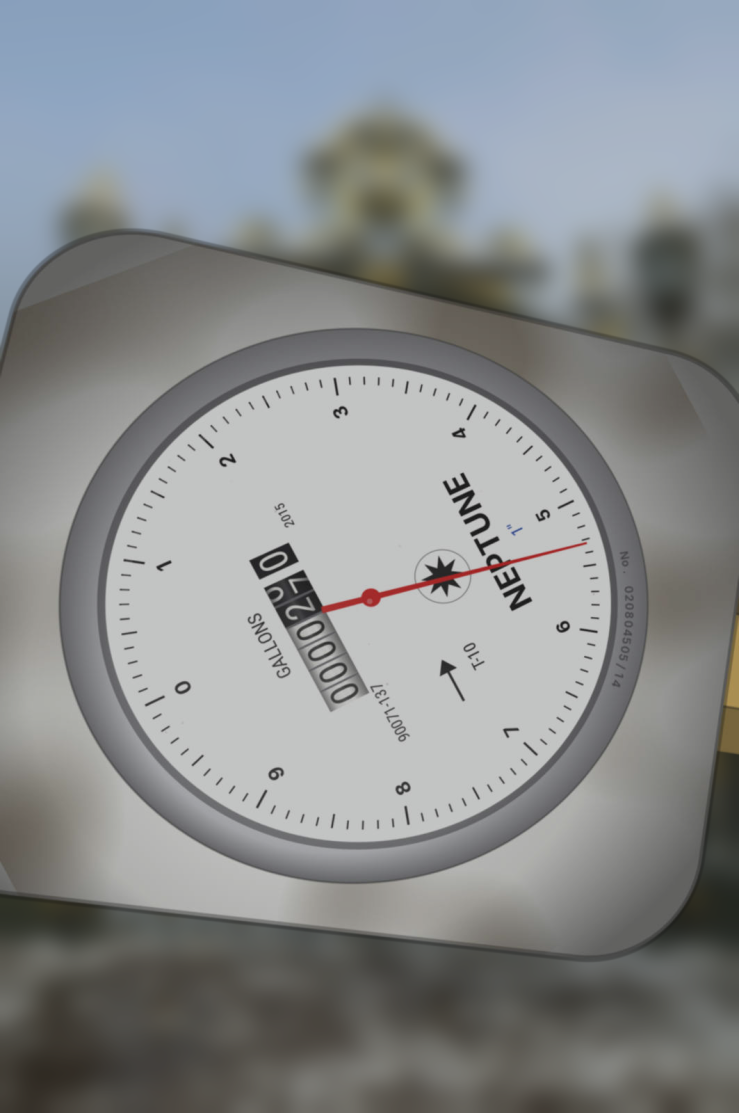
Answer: 265.3 gal
